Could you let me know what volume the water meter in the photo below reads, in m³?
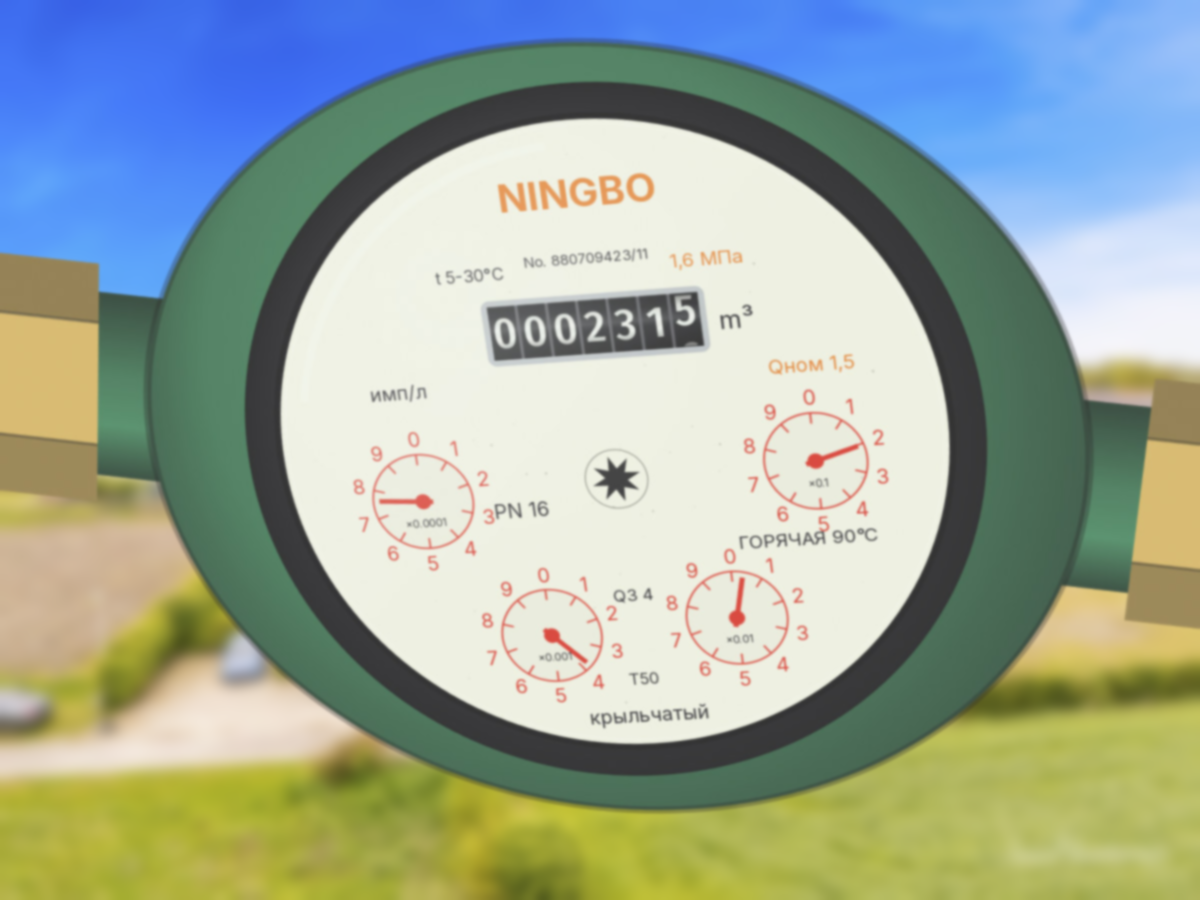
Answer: 2315.2037 m³
